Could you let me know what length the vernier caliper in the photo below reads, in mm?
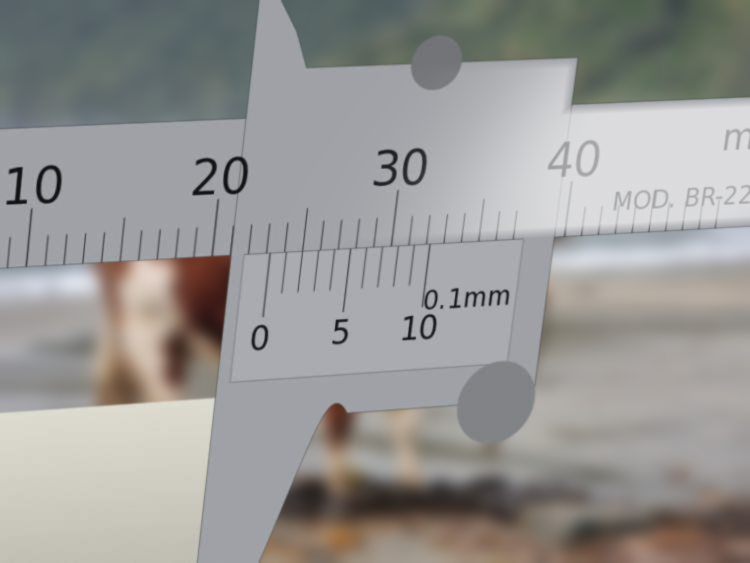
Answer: 23.2 mm
